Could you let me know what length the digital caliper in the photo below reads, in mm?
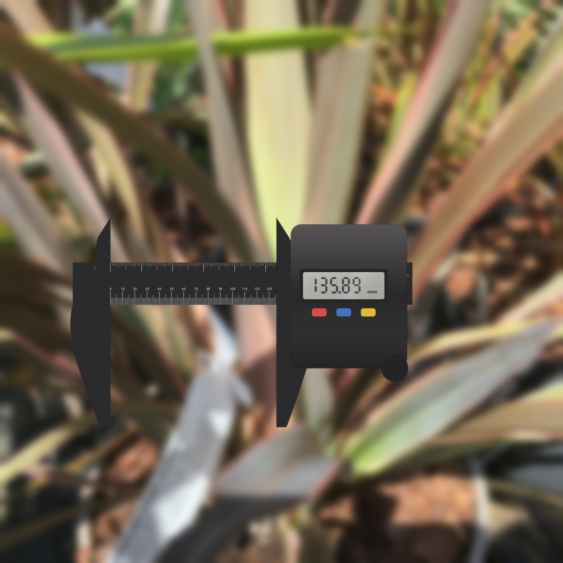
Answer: 135.89 mm
